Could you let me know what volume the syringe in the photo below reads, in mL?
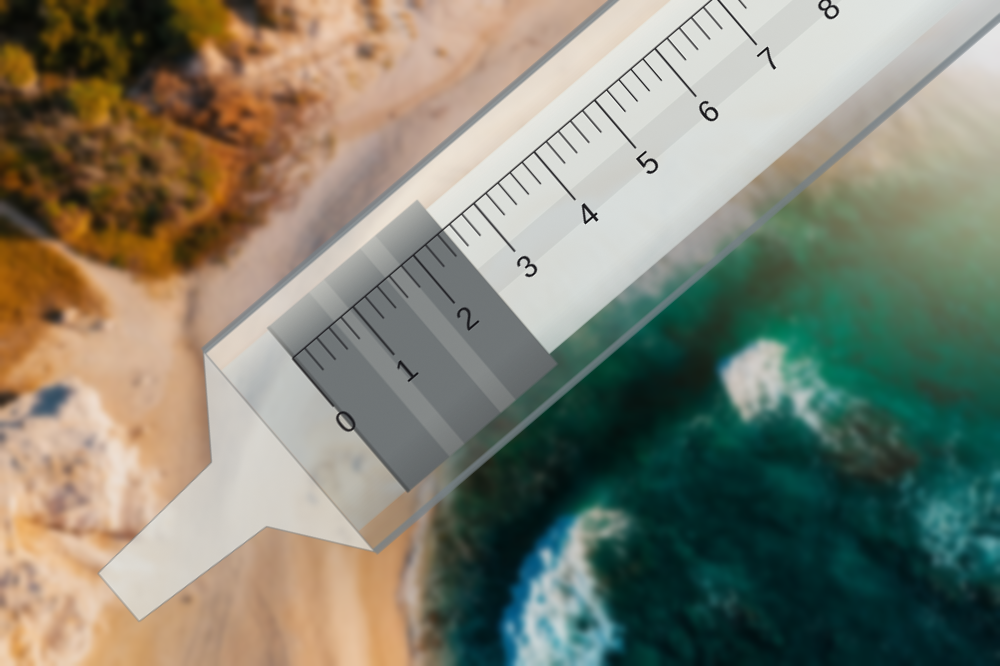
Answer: 0 mL
